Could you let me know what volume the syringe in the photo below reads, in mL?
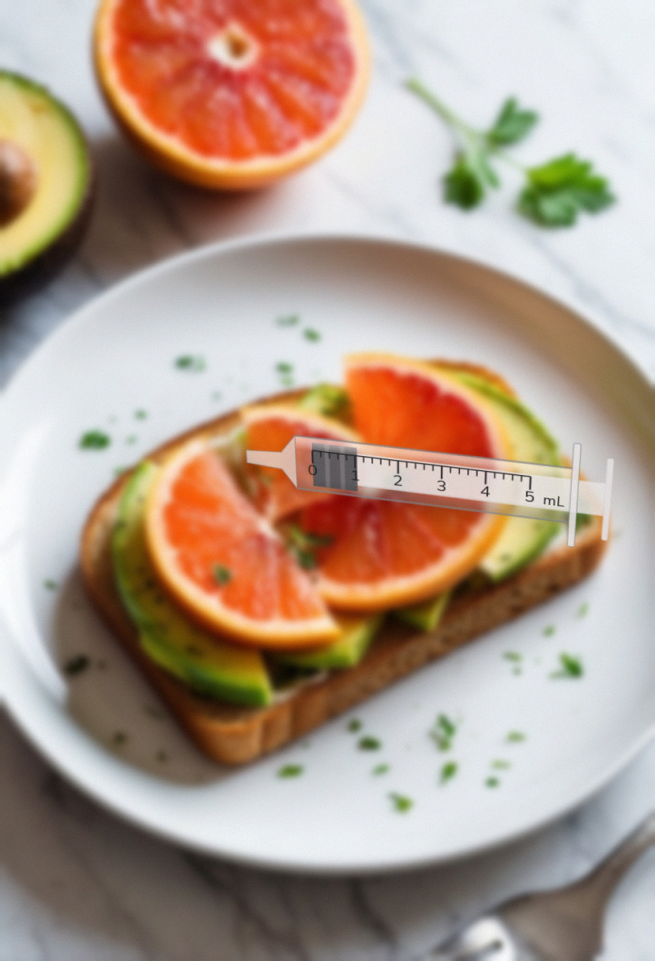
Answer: 0 mL
